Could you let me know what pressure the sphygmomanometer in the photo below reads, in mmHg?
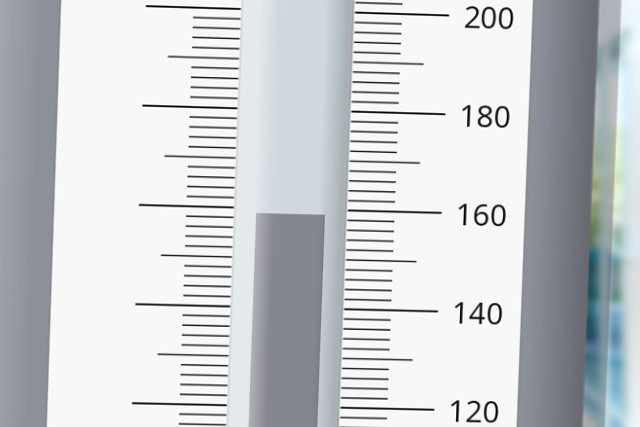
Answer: 159 mmHg
